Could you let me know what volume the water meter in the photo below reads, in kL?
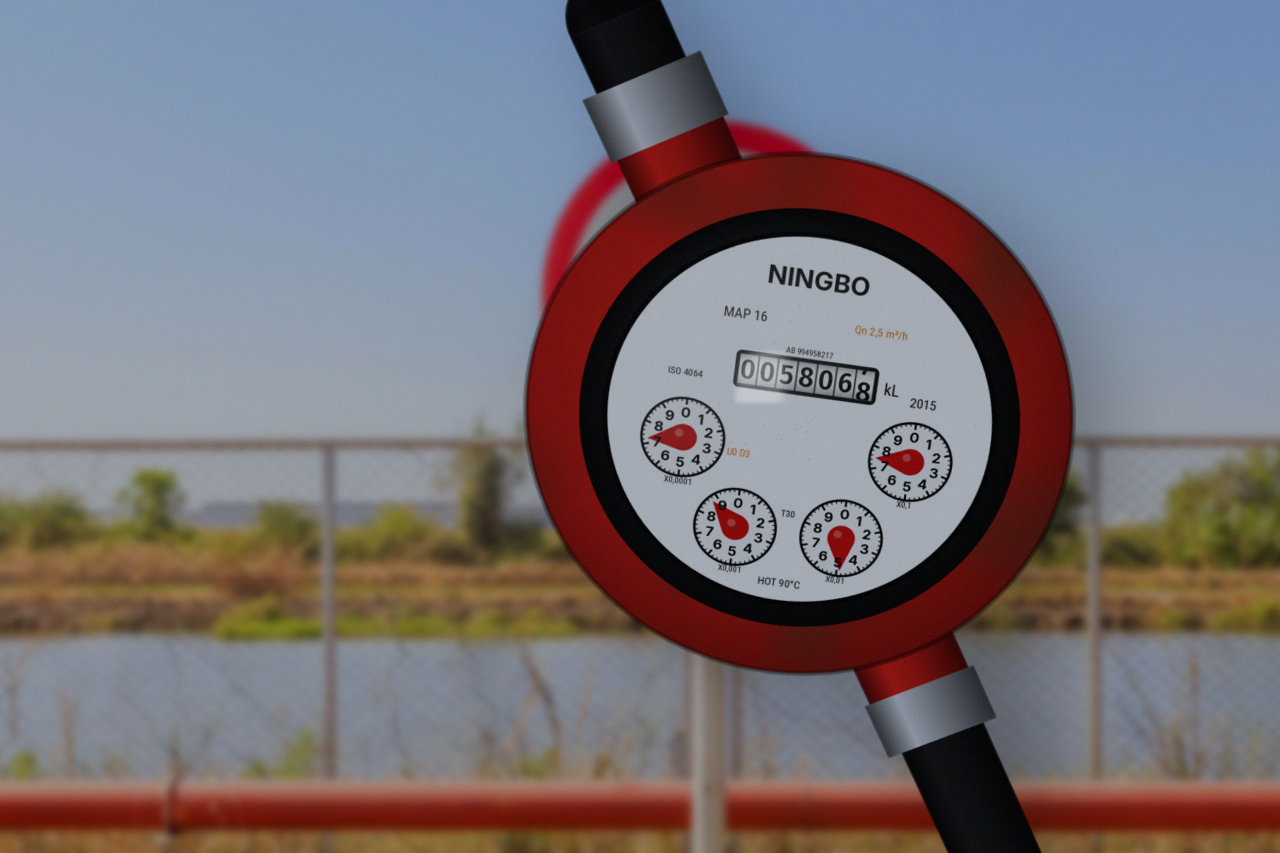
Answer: 58067.7487 kL
